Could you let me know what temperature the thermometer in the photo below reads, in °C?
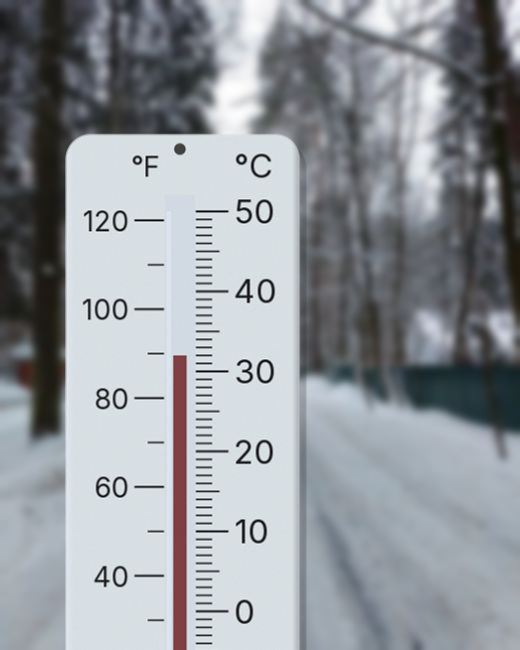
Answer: 32 °C
